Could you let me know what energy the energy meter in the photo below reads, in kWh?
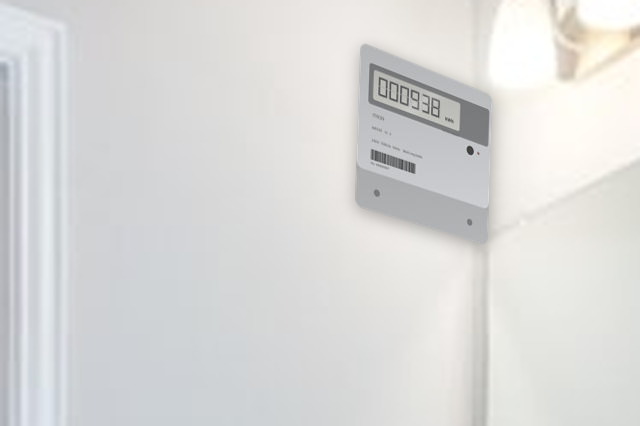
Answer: 938 kWh
